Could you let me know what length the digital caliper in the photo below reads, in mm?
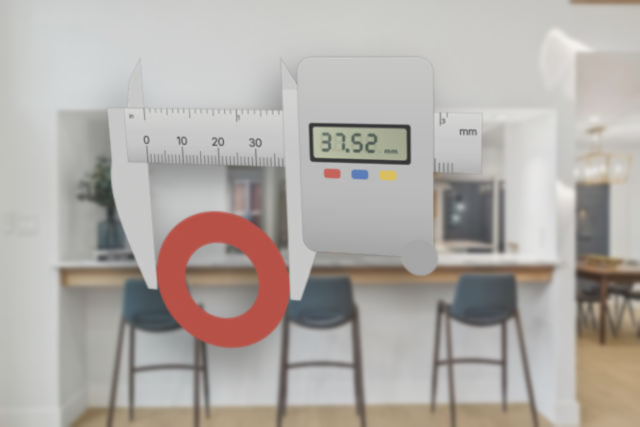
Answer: 37.52 mm
